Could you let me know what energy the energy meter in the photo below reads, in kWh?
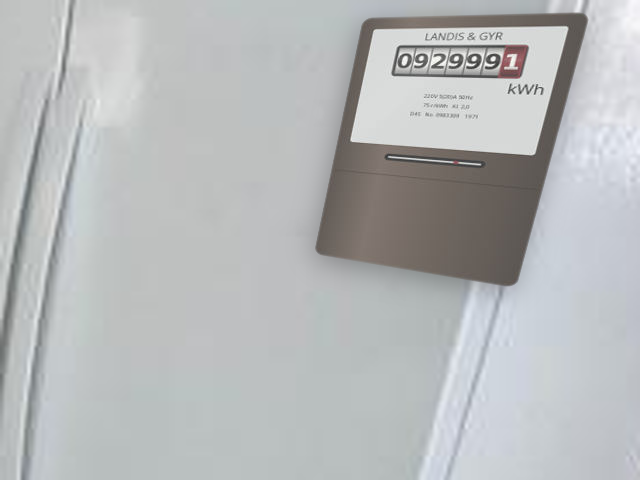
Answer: 92999.1 kWh
